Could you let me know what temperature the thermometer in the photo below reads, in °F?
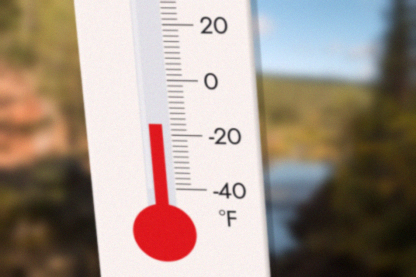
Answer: -16 °F
